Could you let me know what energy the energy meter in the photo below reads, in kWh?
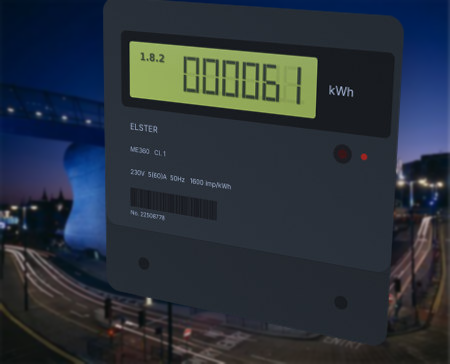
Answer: 61 kWh
